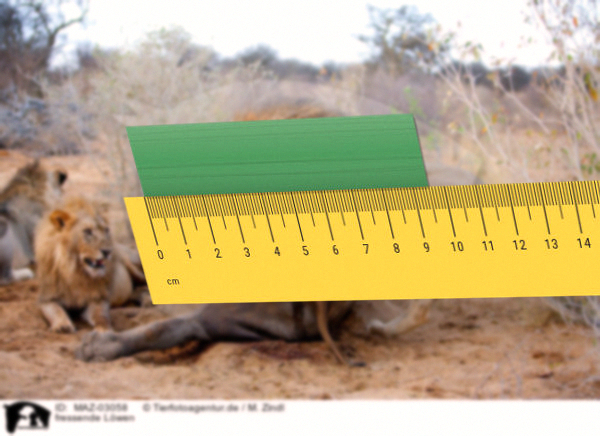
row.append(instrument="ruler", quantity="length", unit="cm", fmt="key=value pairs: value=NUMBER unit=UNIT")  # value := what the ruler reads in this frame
value=9.5 unit=cm
